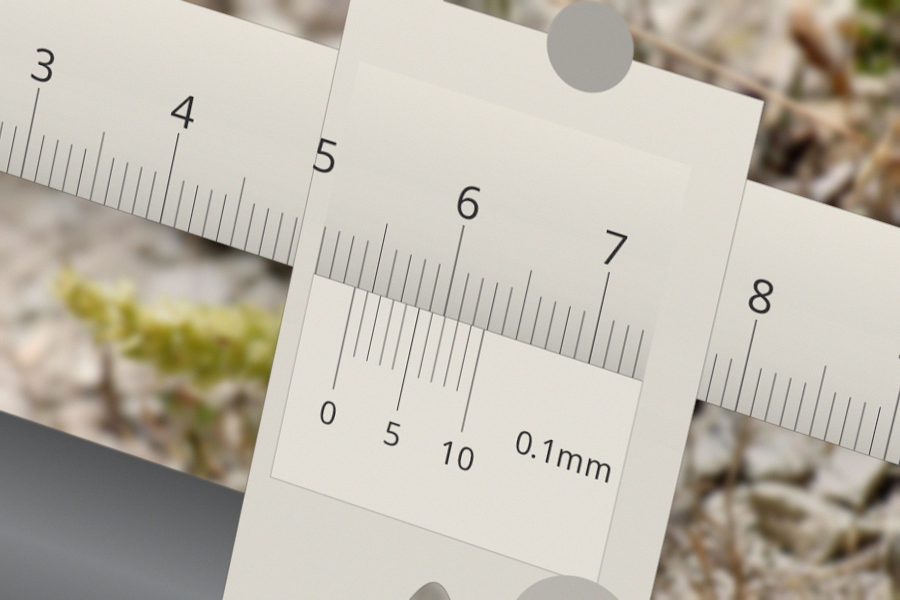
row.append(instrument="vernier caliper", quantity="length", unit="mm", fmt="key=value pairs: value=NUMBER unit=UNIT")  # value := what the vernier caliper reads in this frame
value=53.8 unit=mm
